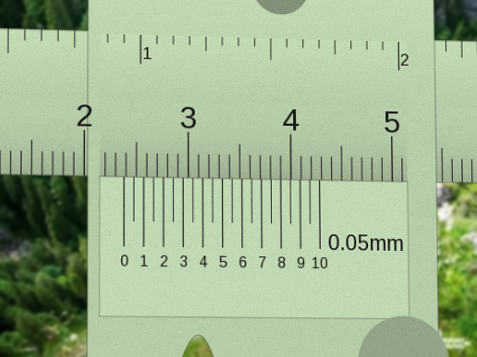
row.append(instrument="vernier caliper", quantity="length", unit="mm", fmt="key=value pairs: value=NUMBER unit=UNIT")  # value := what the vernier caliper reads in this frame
value=23.8 unit=mm
